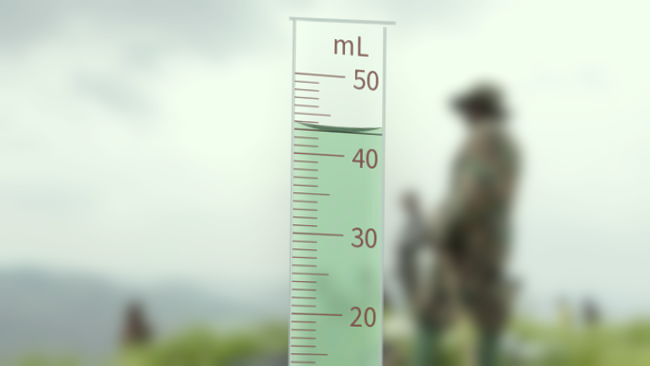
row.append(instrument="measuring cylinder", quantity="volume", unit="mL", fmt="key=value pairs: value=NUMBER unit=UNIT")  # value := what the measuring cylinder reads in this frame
value=43 unit=mL
